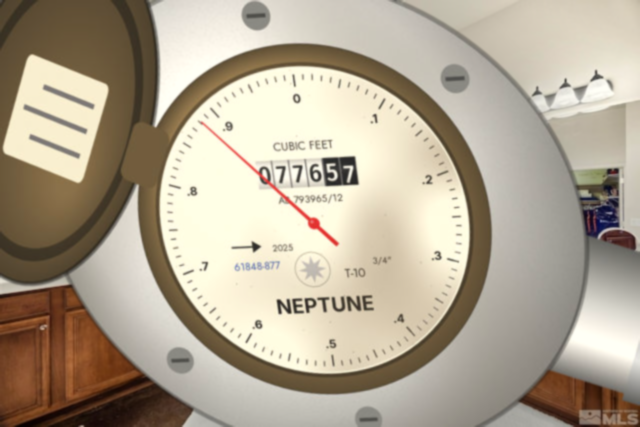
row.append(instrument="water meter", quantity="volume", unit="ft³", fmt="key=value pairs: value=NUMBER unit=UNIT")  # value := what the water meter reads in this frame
value=77656.88 unit=ft³
